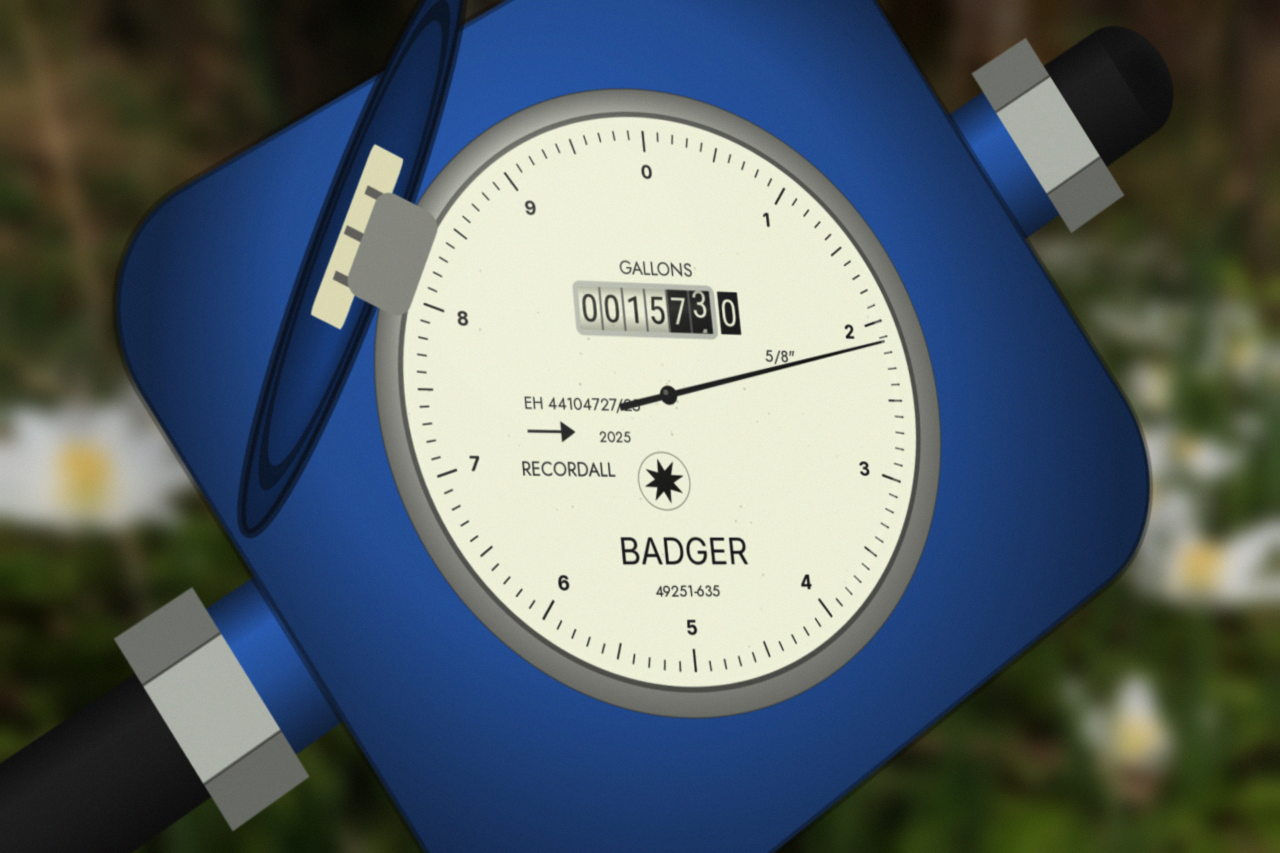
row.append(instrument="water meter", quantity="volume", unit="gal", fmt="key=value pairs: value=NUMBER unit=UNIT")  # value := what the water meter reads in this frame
value=15732.1 unit=gal
